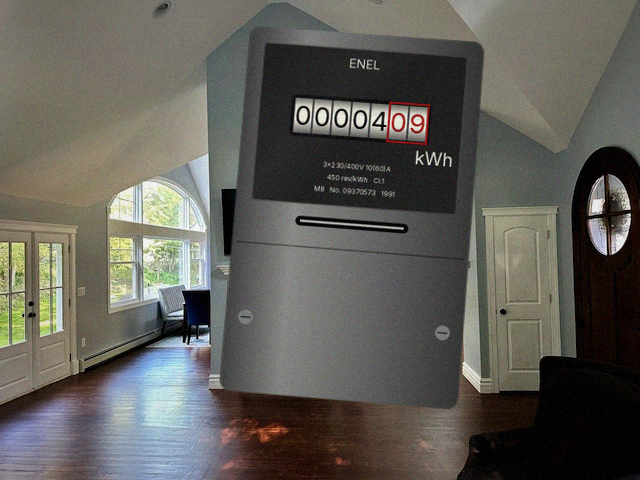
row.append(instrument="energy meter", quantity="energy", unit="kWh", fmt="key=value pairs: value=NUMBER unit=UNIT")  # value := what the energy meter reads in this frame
value=4.09 unit=kWh
